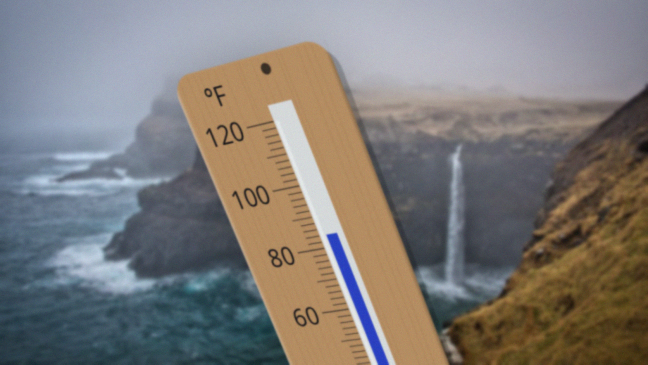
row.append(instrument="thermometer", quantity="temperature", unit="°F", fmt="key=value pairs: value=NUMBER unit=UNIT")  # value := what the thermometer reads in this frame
value=84 unit=°F
